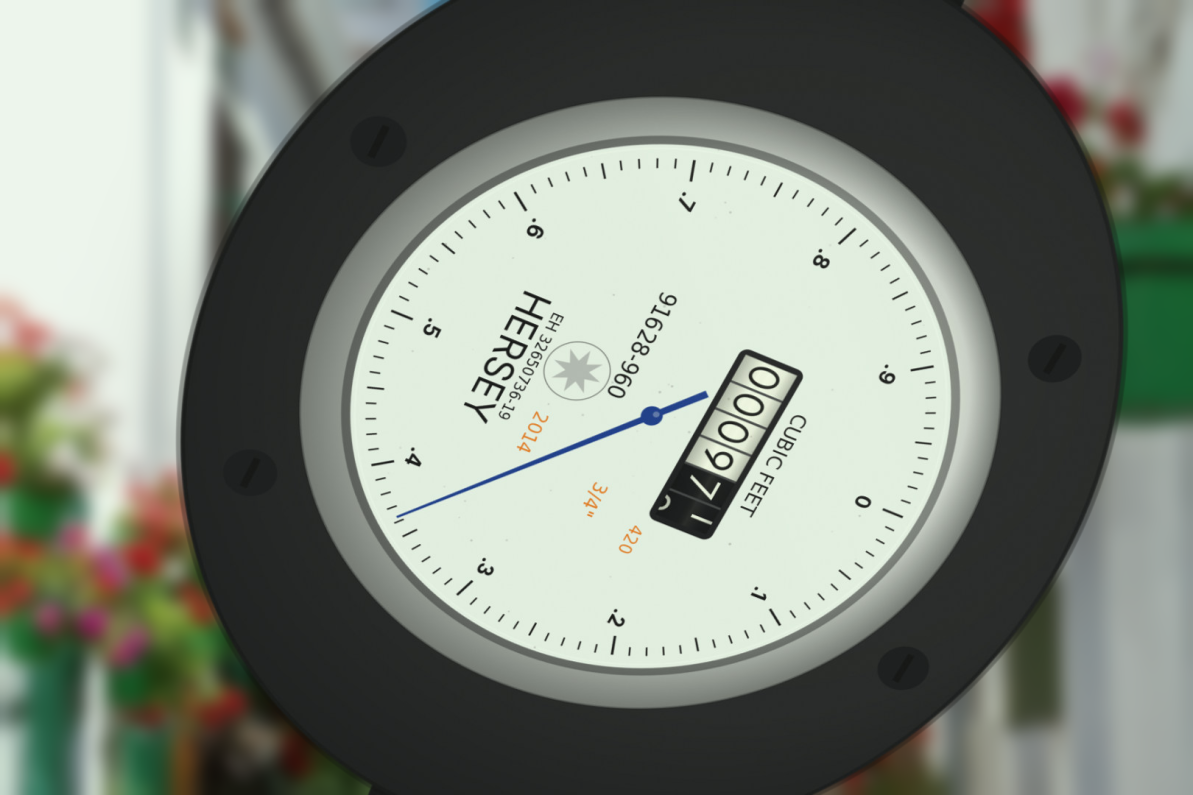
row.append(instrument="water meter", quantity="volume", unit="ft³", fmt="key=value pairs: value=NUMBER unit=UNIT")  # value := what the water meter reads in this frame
value=971.36 unit=ft³
